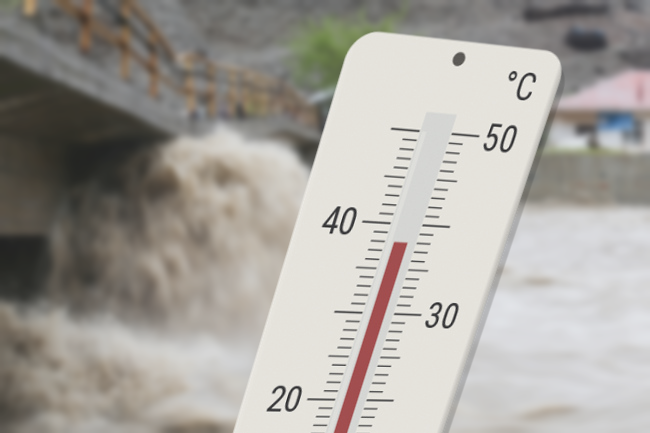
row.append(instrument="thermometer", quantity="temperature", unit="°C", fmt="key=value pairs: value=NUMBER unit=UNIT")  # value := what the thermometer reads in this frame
value=38 unit=°C
